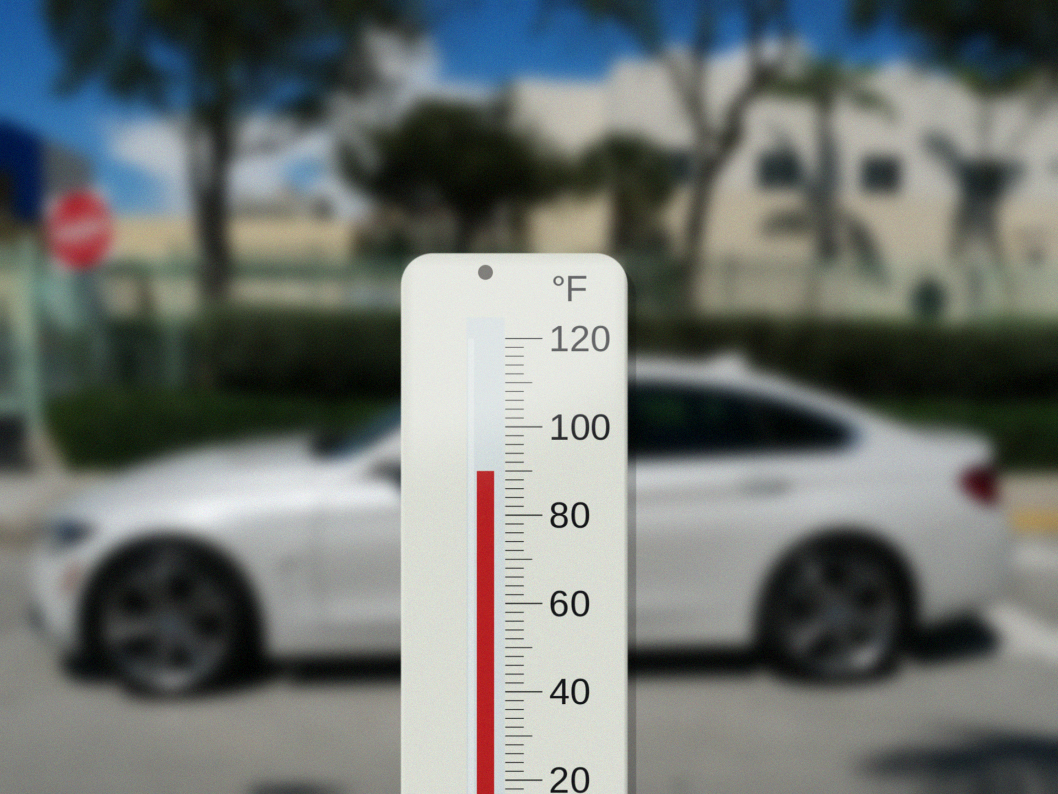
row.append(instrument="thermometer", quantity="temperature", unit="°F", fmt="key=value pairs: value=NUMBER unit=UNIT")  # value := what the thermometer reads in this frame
value=90 unit=°F
